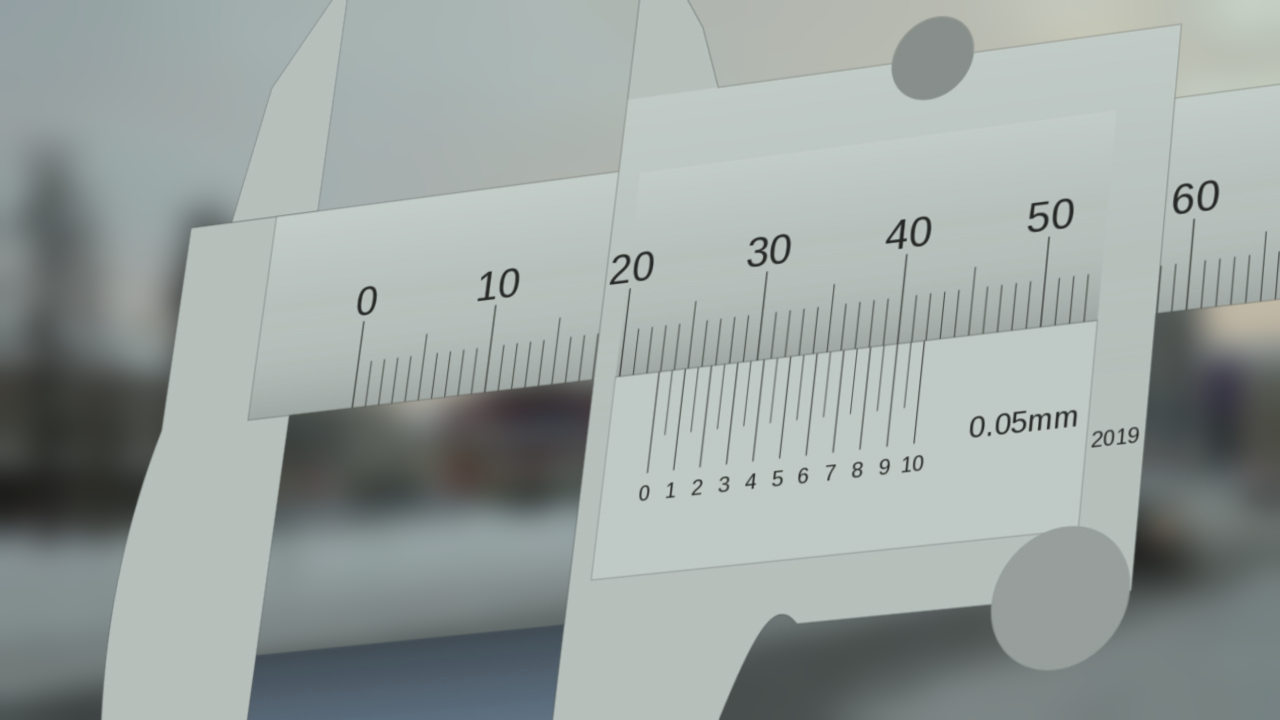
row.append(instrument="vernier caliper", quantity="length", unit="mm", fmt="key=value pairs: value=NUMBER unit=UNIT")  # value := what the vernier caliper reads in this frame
value=22.9 unit=mm
